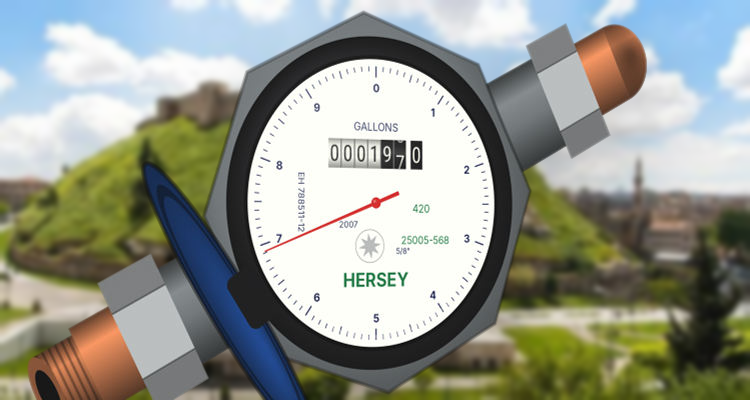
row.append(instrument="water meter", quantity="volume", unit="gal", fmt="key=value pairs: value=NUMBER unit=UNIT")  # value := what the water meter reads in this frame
value=1966.9 unit=gal
